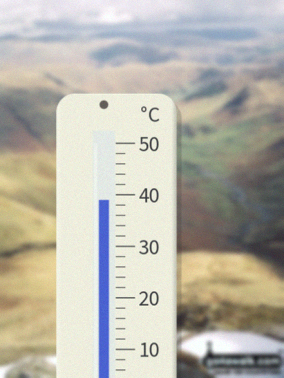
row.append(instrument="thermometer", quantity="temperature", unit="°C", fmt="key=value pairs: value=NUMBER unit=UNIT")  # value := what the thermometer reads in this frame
value=39 unit=°C
